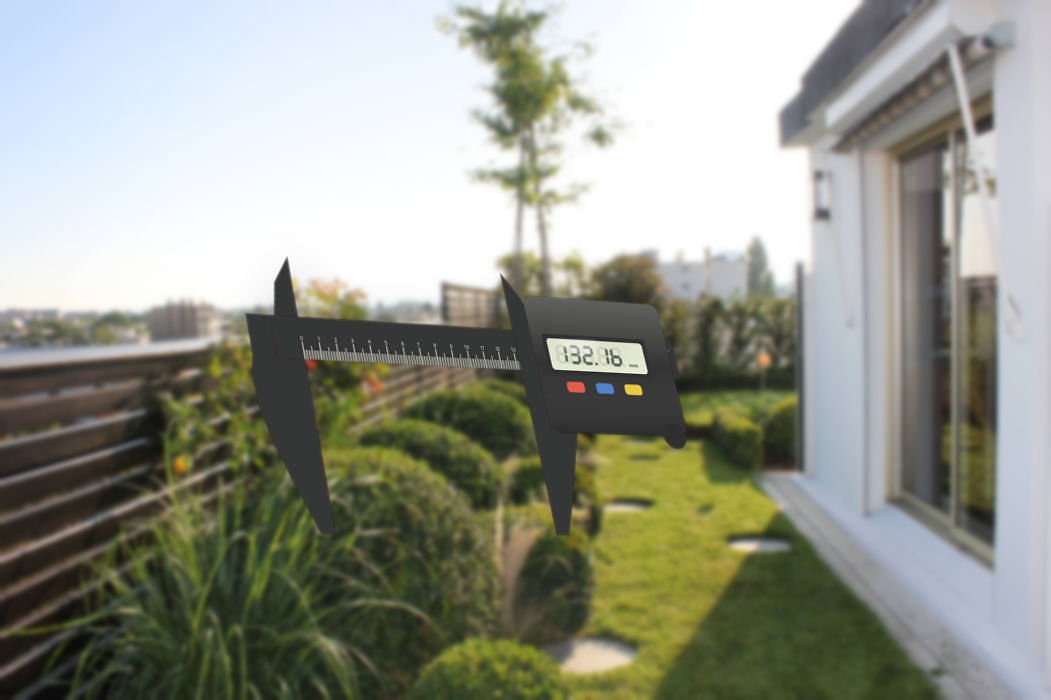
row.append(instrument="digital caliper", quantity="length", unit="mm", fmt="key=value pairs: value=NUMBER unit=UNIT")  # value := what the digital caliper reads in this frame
value=132.16 unit=mm
